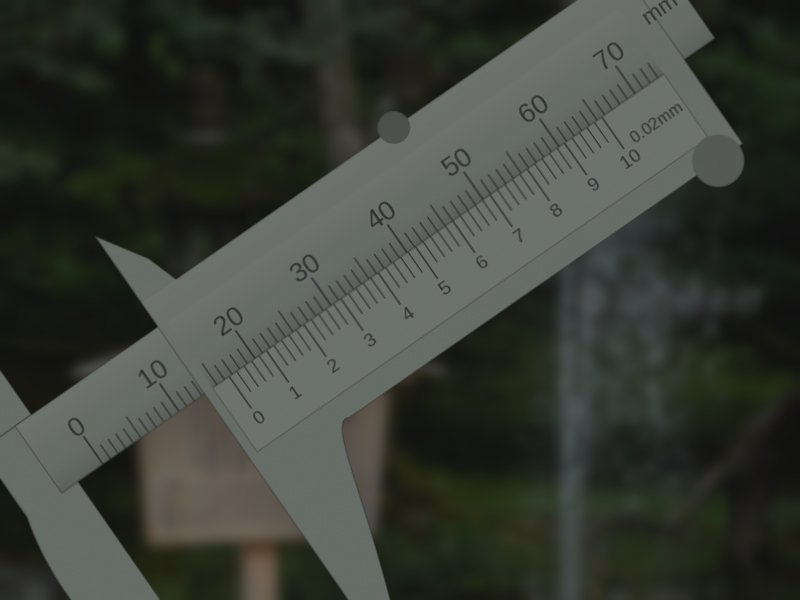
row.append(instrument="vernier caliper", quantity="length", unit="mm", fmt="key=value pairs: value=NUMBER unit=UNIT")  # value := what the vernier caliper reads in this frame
value=16.6 unit=mm
